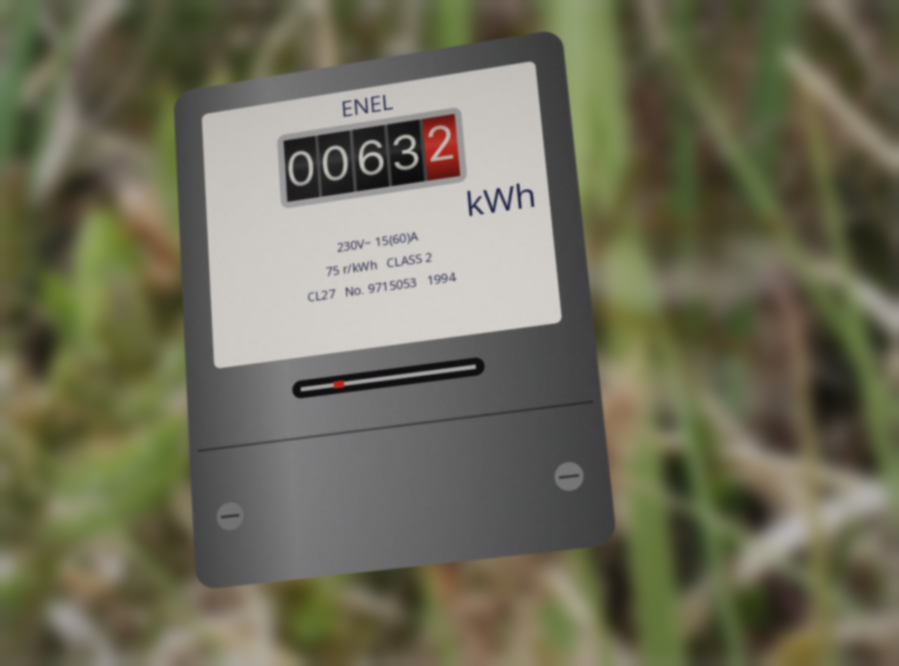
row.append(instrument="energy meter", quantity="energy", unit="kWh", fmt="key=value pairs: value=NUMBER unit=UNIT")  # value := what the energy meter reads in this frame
value=63.2 unit=kWh
